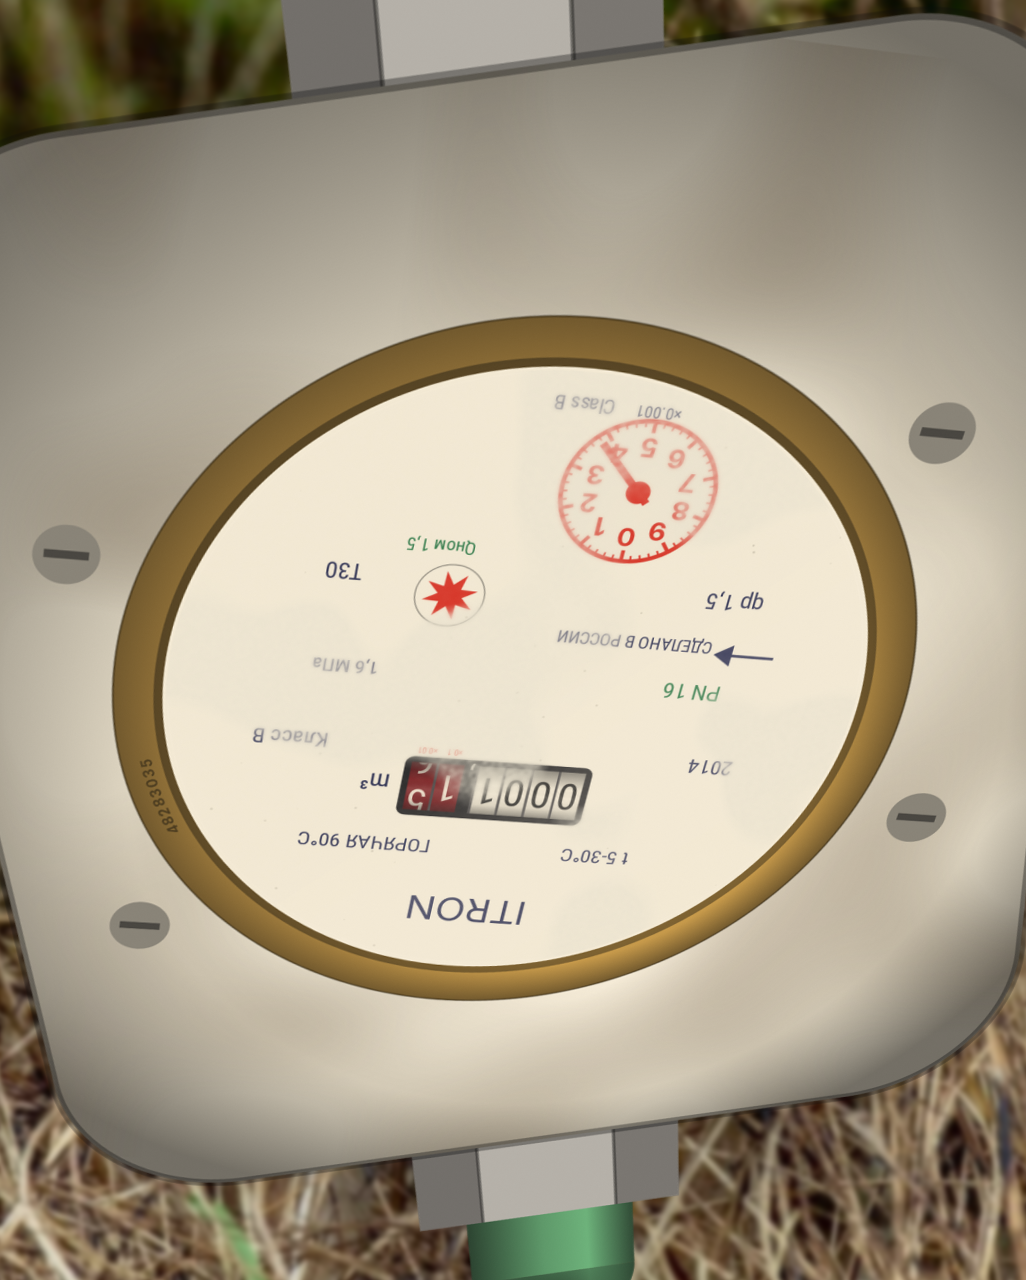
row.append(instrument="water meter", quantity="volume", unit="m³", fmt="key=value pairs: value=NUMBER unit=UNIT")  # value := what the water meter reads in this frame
value=1.153 unit=m³
